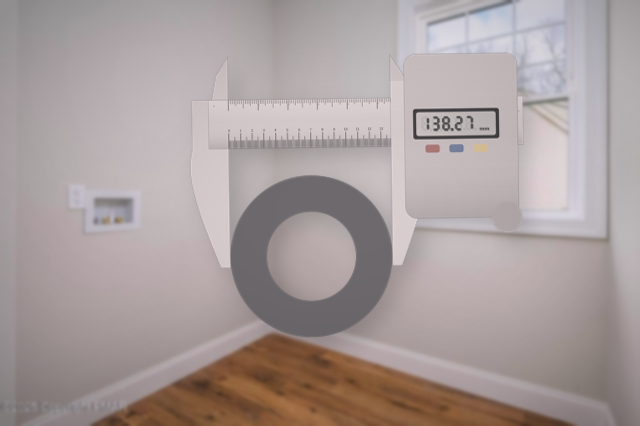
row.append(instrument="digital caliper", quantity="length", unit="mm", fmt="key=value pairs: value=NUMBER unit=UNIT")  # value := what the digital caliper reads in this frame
value=138.27 unit=mm
